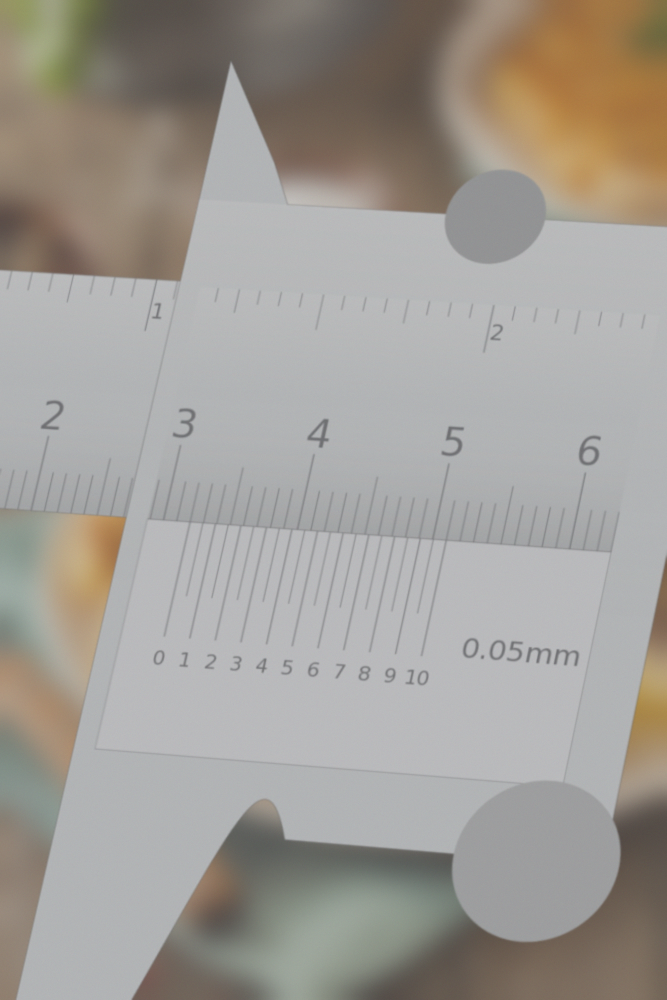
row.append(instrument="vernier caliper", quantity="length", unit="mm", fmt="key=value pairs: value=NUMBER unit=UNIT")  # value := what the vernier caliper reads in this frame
value=32.0 unit=mm
